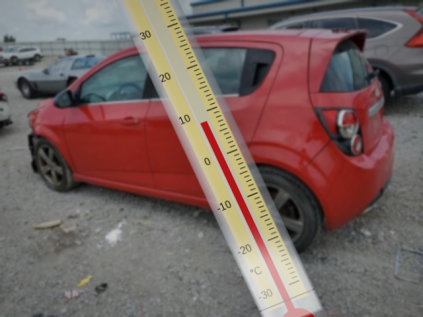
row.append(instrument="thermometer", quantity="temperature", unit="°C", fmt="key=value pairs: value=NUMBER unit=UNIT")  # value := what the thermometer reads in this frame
value=8 unit=°C
